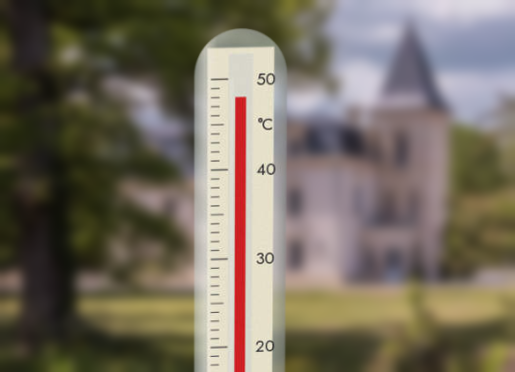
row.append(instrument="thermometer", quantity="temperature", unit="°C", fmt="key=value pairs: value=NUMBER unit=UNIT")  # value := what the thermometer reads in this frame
value=48 unit=°C
